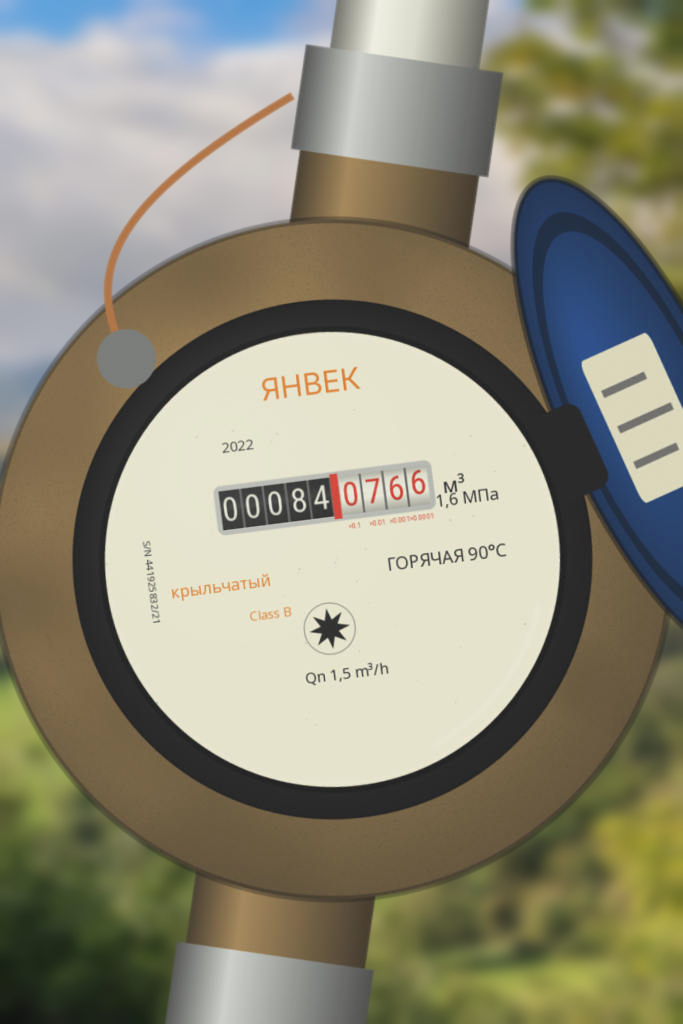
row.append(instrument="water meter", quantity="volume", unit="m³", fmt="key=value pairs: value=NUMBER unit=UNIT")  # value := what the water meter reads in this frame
value=84.0766 unit=m³
